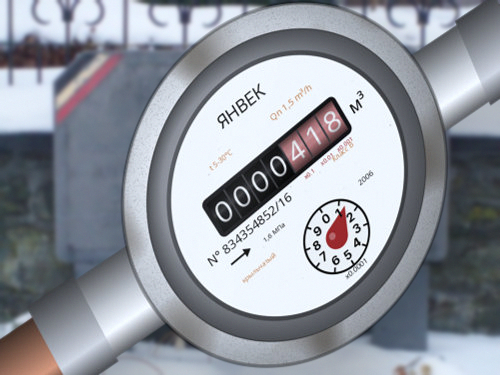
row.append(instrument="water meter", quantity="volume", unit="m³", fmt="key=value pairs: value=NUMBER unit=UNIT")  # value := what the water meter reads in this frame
value=0.4181 unit=m³
